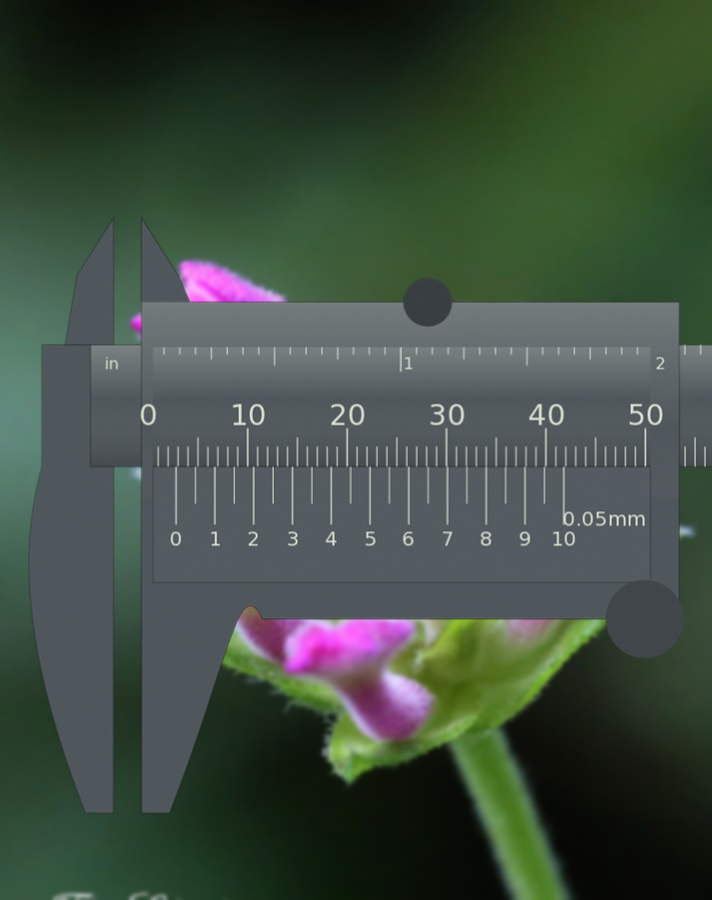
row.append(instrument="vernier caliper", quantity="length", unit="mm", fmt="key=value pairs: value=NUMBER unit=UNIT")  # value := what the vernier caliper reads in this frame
value=2.8 unit=mm
